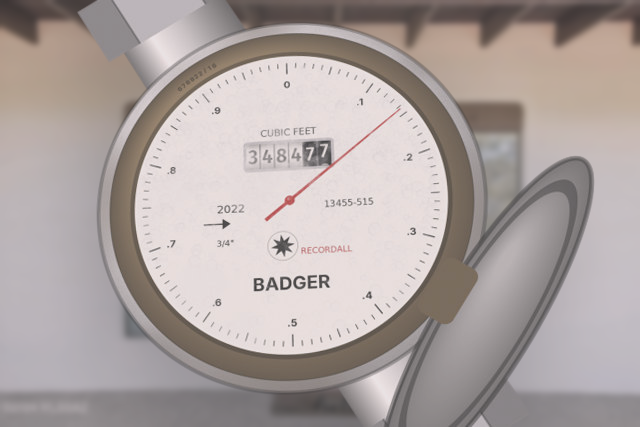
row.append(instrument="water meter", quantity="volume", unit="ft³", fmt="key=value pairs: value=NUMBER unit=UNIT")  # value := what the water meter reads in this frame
value=348477.14 unit=ft³
